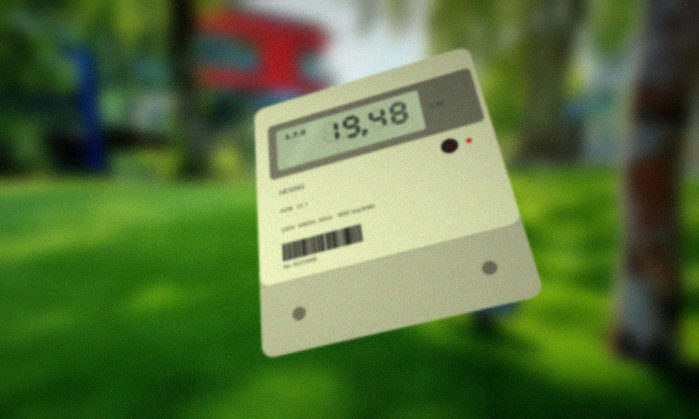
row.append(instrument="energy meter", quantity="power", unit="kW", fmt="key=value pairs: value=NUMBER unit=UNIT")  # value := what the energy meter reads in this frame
value=19.48 unit=kW
